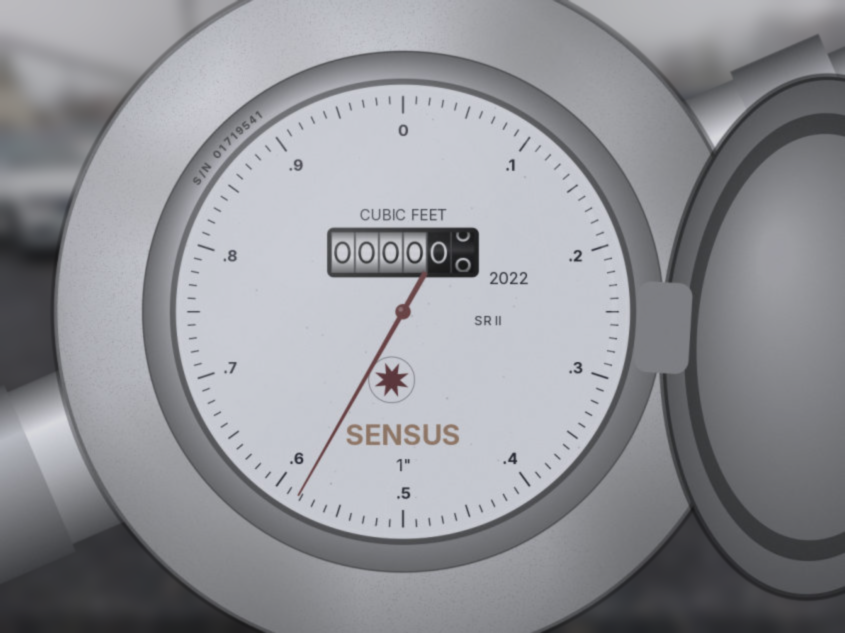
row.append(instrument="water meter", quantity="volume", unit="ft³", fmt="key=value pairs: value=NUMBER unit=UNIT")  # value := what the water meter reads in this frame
value=8.58 unit=ft³
